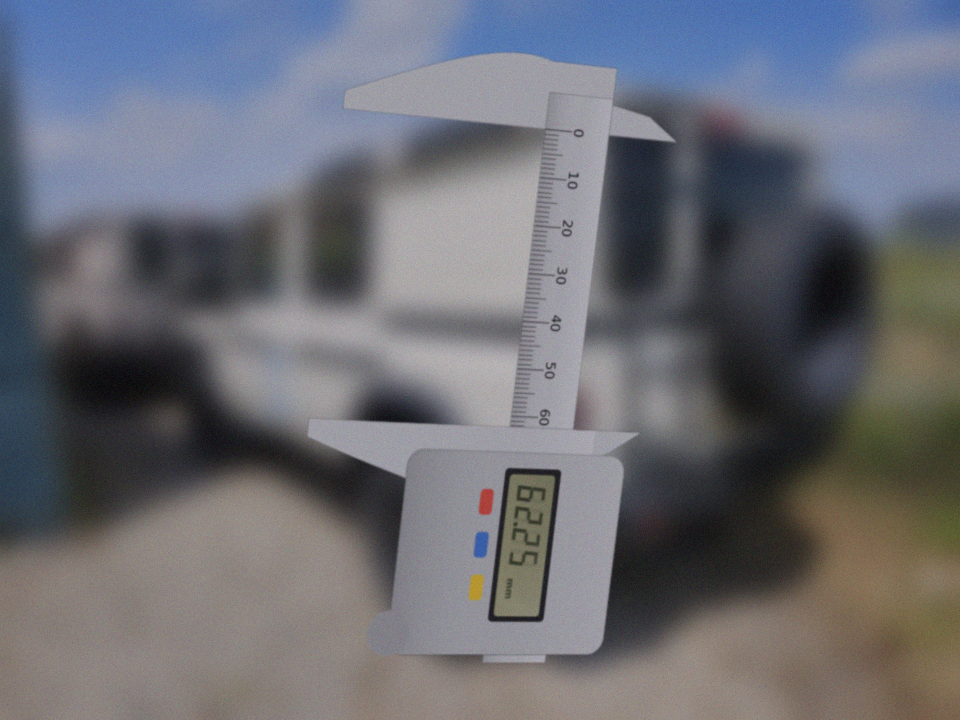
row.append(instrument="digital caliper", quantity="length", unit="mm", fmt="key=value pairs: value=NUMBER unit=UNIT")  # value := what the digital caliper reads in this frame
value=62.25 unit=mm
